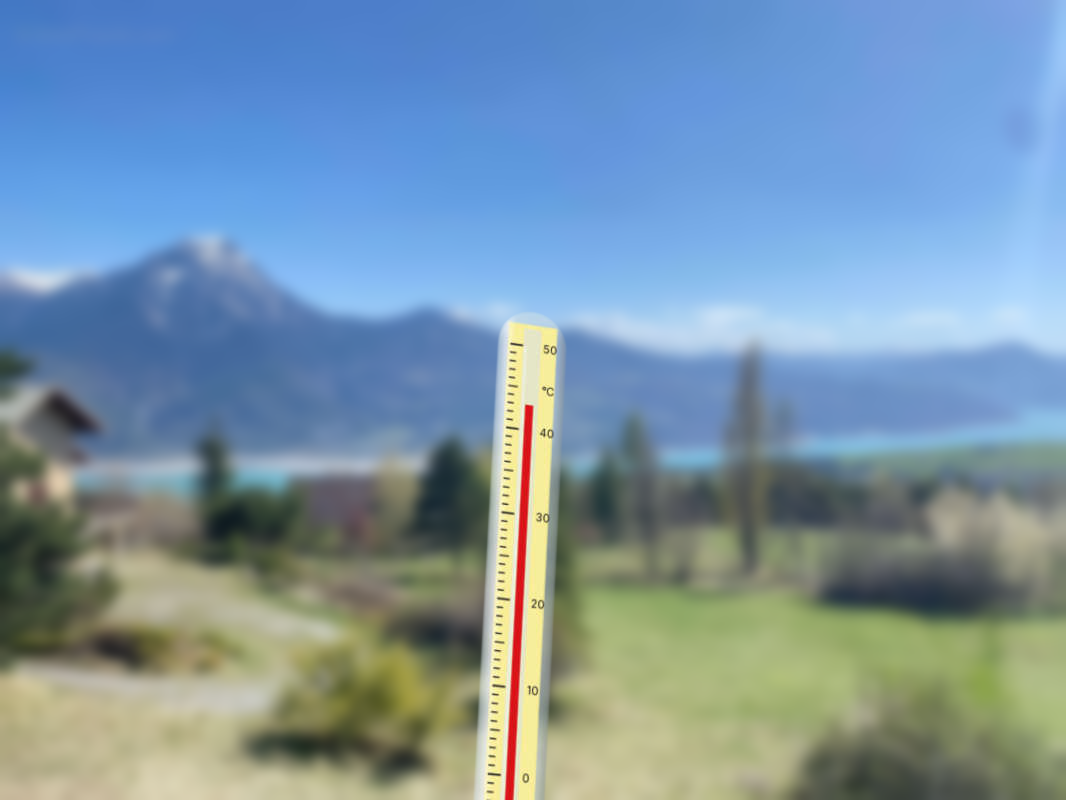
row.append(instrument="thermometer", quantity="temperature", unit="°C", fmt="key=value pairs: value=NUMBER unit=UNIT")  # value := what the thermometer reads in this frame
value=43 unit=°C
